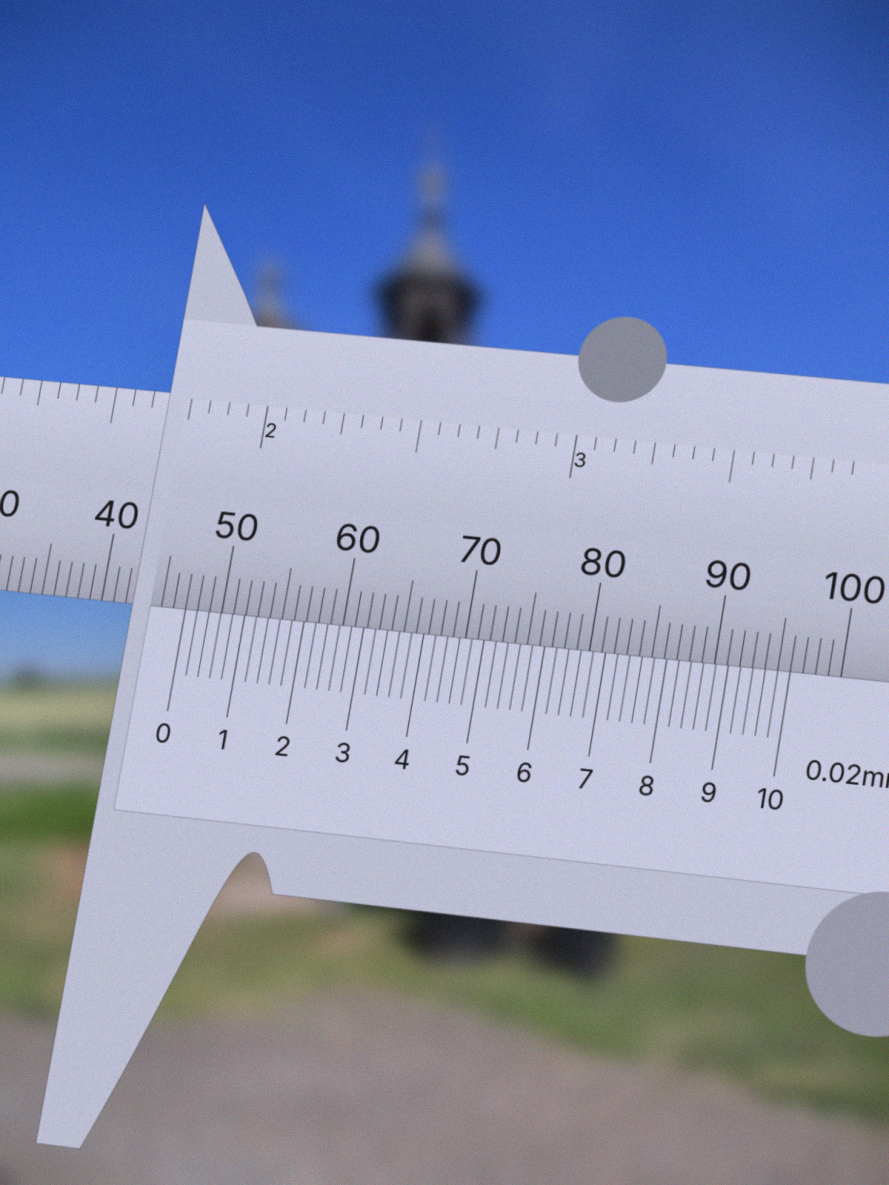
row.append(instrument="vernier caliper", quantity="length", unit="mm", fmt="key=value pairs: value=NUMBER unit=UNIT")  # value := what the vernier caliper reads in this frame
value=47.0 unit=mm
